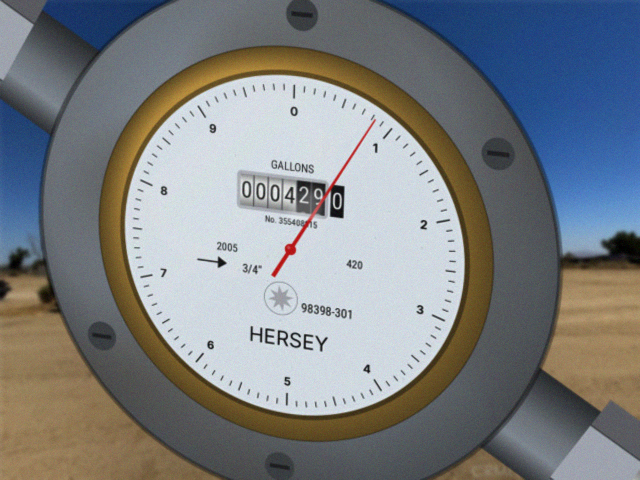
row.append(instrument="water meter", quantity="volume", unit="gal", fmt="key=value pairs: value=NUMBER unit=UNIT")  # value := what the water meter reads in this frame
value=4290.8 unit=gal
